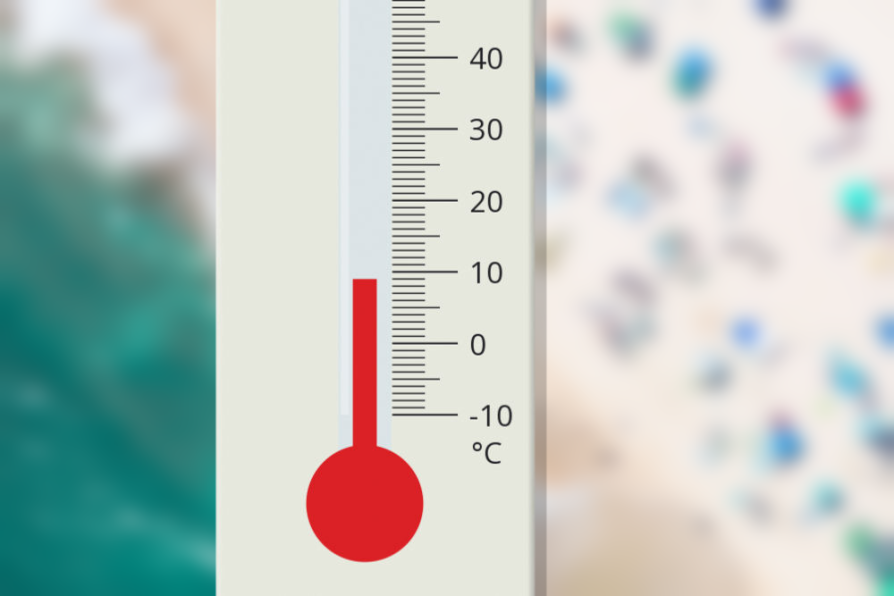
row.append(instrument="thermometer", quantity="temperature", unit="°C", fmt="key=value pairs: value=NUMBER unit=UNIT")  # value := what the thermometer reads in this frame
value=9 unit=°C
